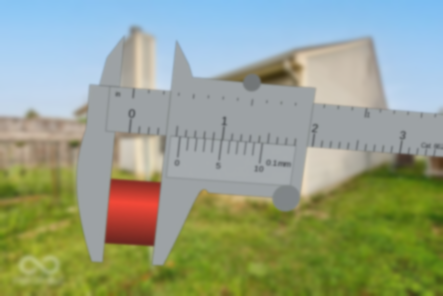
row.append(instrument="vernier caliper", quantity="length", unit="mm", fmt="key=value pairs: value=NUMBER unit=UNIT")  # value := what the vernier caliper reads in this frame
value=5.4 unit=mm
